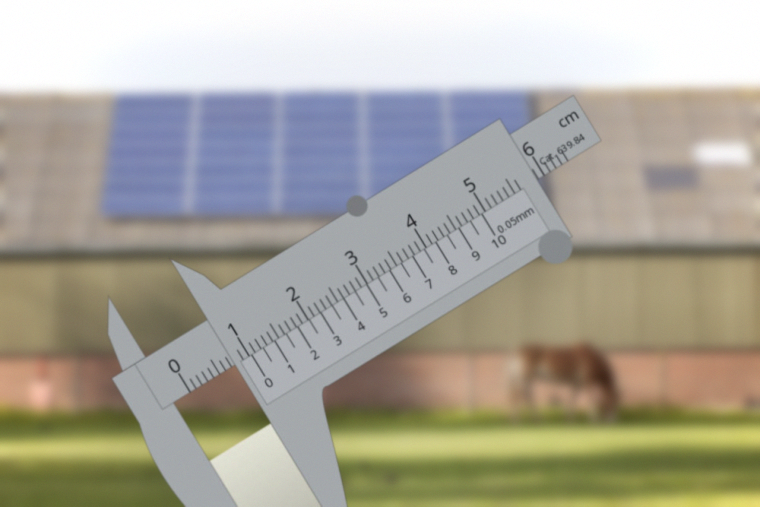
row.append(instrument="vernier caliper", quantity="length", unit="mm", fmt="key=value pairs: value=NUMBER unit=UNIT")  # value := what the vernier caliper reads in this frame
value=10.4 unit=mm
